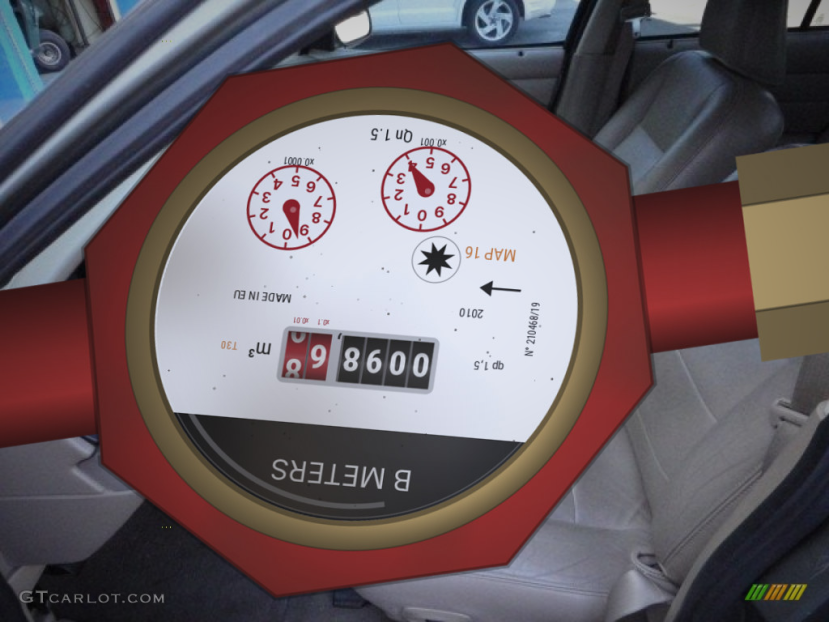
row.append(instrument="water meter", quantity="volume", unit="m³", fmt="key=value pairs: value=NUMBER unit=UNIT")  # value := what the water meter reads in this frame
value=98.6839 unit=m³
